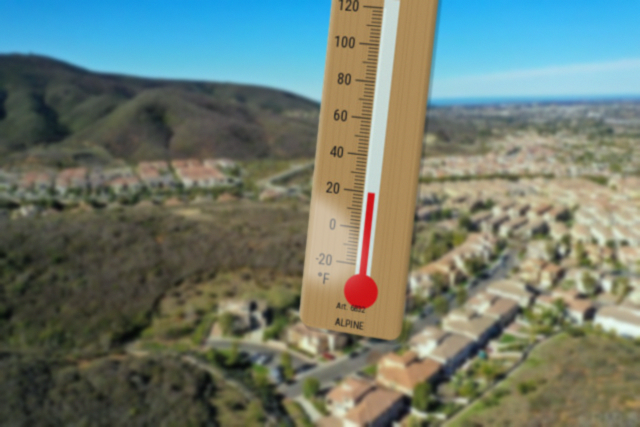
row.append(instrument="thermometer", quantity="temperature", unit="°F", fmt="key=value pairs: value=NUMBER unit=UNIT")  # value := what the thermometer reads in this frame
value=20 unit=°F
